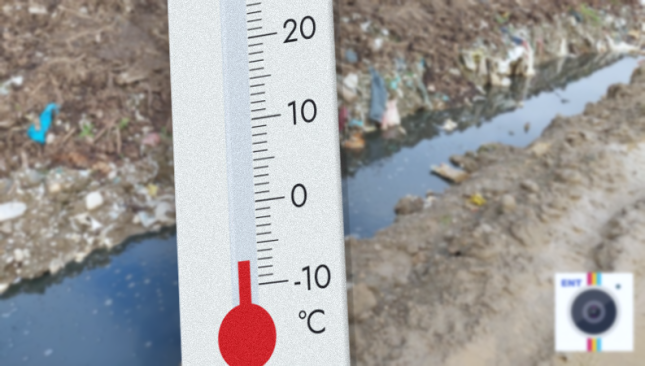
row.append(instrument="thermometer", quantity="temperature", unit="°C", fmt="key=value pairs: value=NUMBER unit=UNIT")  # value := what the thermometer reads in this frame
value=-7 unit=°C
